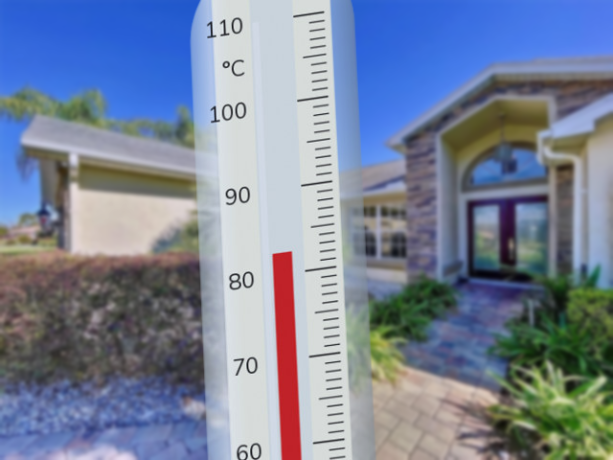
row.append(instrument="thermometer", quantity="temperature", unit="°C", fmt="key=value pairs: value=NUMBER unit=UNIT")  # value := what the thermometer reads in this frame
value=82.5 unit=°C
